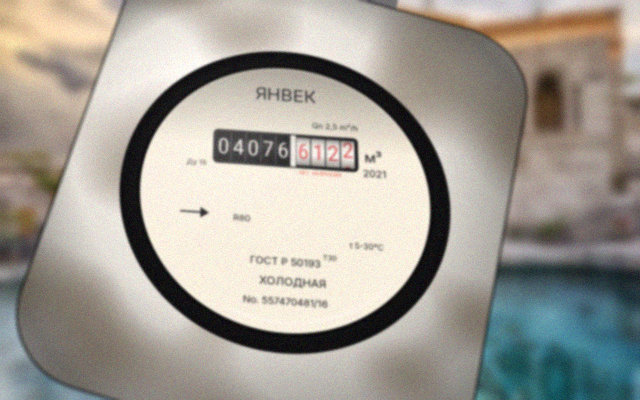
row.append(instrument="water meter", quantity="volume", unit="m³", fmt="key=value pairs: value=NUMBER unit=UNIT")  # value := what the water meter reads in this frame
value=4076.6122 unit=m³
